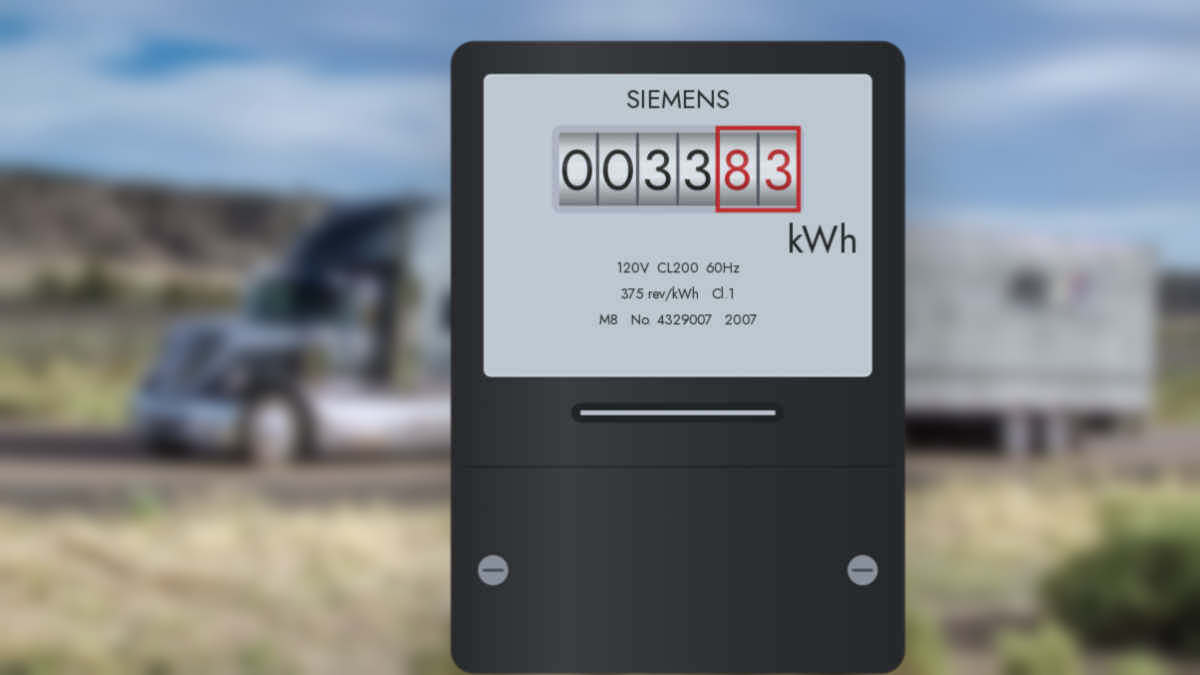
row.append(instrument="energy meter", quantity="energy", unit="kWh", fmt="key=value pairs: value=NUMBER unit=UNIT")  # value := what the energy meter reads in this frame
value=33.83 unit=kWh
